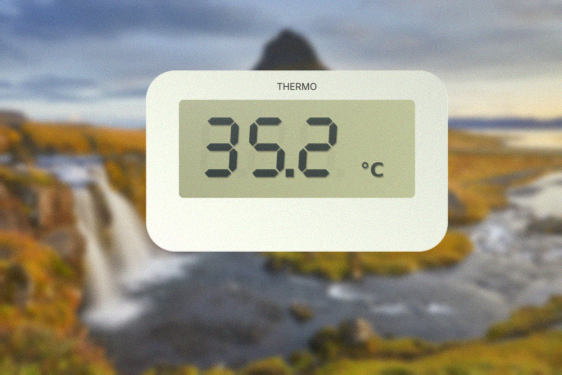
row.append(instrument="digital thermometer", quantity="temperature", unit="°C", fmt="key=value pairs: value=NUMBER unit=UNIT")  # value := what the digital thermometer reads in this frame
value=35.2 unit=°C
